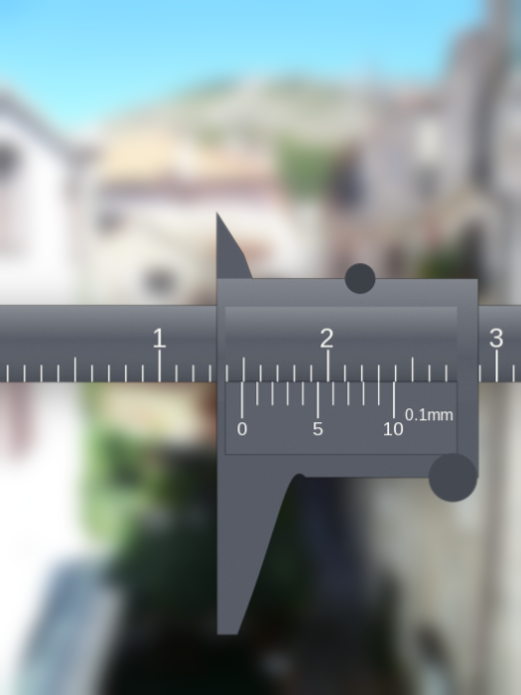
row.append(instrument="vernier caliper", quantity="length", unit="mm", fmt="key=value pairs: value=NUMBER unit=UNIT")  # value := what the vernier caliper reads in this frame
value=14.9 unit=mm
